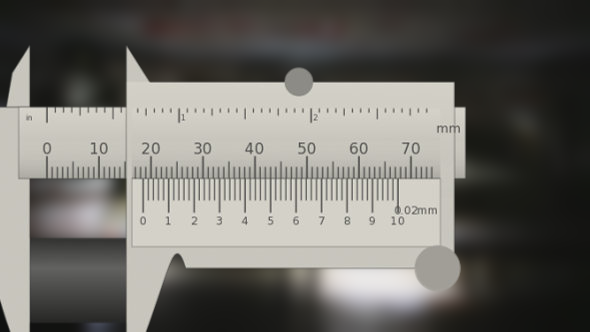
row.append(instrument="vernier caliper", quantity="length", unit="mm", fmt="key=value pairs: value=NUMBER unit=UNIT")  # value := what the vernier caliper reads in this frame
value=18.5 unit=mm
